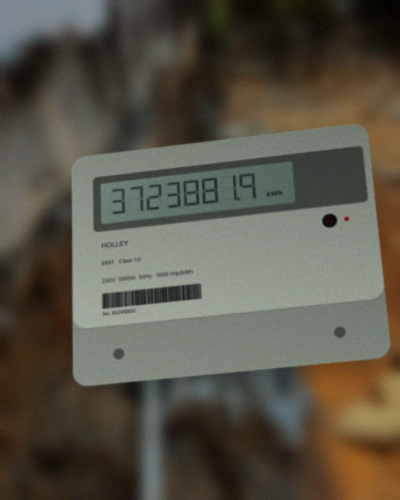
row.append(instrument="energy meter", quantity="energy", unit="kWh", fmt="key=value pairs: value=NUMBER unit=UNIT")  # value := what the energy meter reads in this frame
value=3723881.9 unit=kWh
